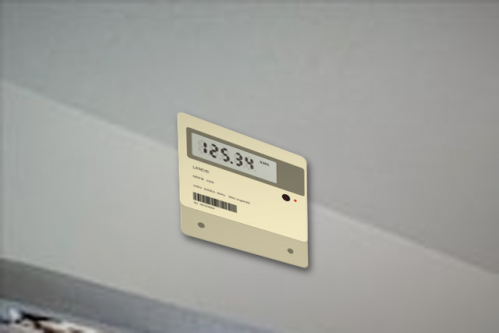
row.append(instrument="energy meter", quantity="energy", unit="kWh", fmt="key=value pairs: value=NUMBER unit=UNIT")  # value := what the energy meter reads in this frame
value=125.34 unit=kWh
